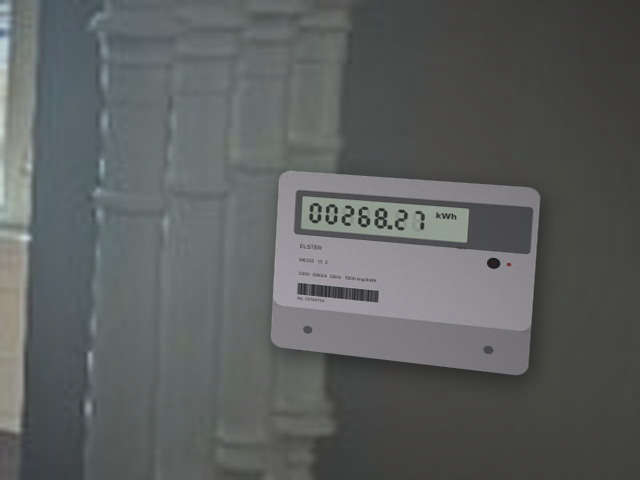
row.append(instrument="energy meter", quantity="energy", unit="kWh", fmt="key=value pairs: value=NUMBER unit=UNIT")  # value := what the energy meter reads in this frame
value=268.27 unit=kWh
